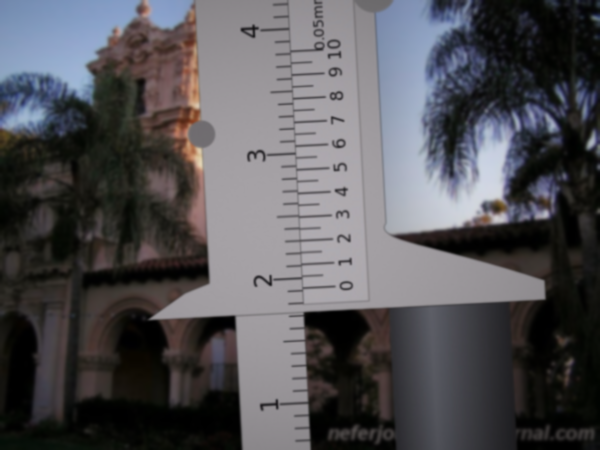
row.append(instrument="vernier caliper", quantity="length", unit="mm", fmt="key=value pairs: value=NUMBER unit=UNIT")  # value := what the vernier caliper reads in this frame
value=19.2 unit=mm
